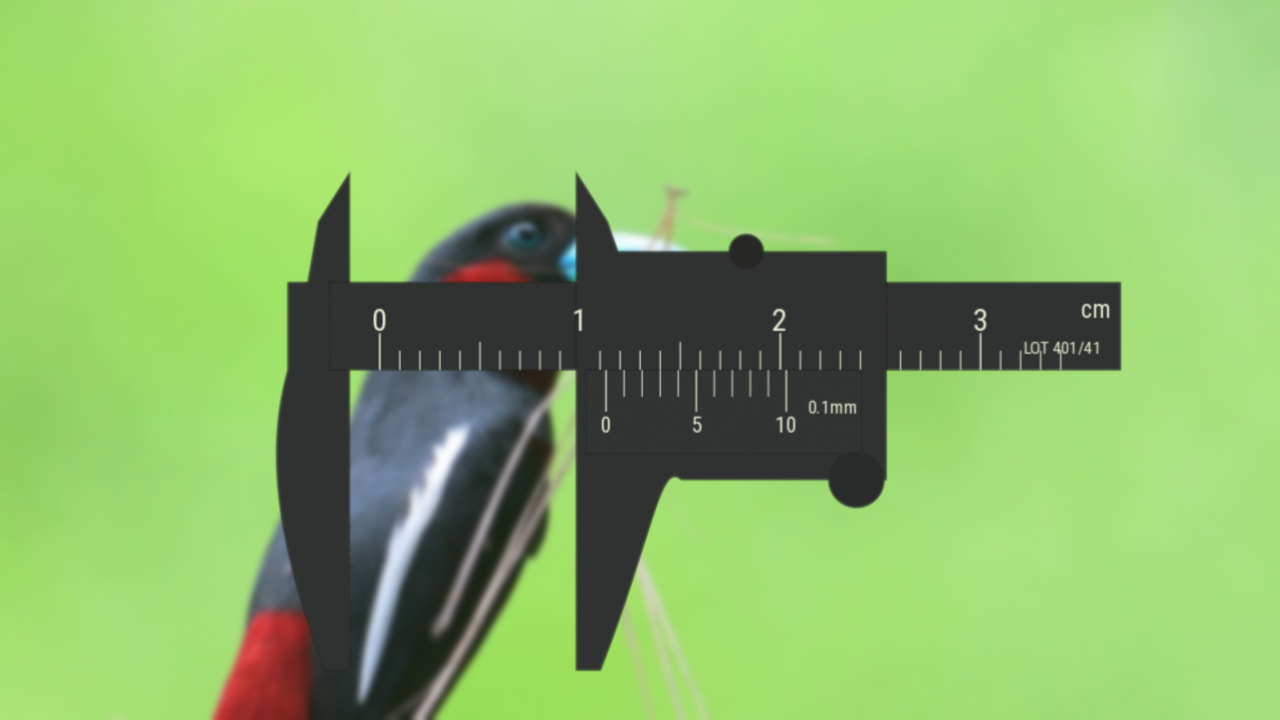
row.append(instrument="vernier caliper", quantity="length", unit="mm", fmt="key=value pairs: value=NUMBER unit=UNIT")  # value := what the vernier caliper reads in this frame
value=11.3 unit=mm
